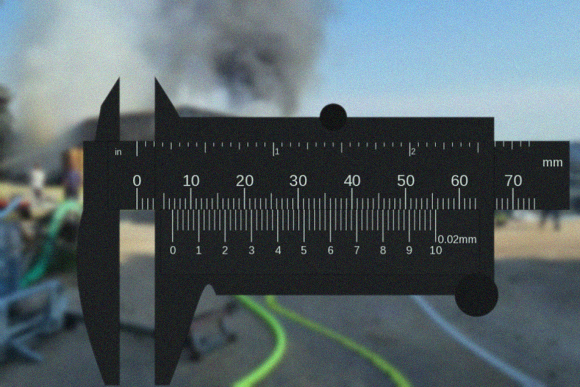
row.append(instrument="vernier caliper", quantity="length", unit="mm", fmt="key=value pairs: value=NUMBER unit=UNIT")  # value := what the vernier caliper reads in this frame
value=6.6 unit=mm
